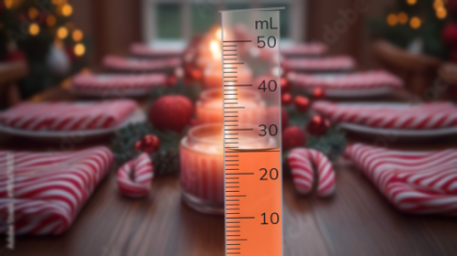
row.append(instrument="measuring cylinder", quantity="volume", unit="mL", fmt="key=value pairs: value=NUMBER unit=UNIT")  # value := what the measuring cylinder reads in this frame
value=25 unit=mL
